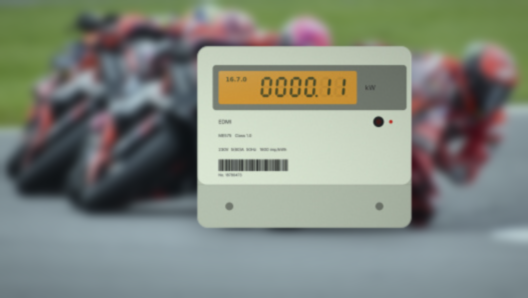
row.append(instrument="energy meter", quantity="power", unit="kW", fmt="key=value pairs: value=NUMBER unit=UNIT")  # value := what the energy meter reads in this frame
value=0.11 unit=kW
